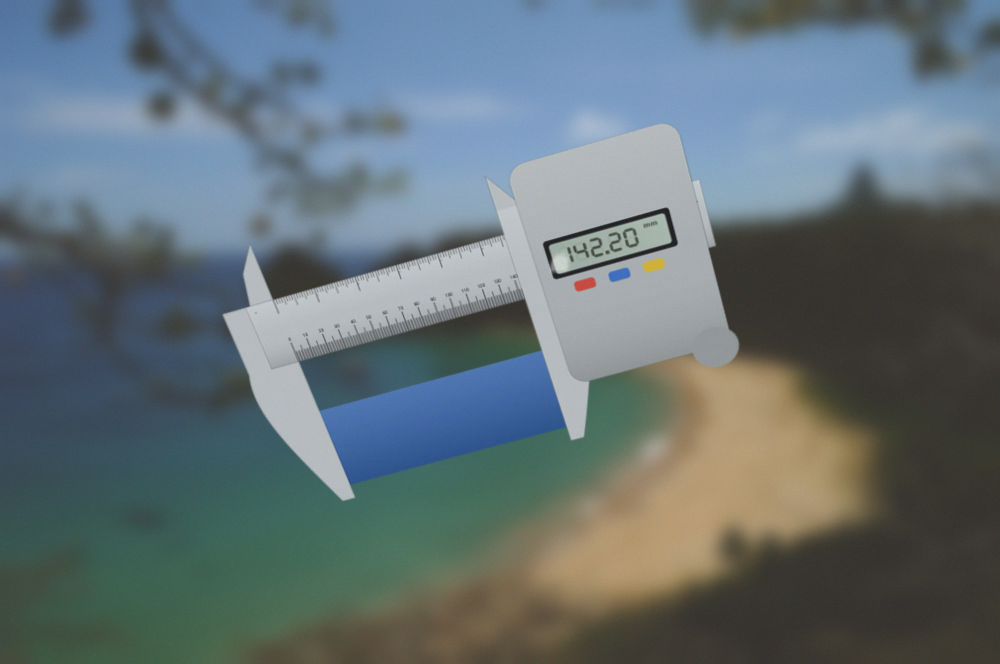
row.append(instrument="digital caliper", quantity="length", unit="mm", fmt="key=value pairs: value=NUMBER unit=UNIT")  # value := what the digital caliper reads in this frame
value=142.20 unit=mm
